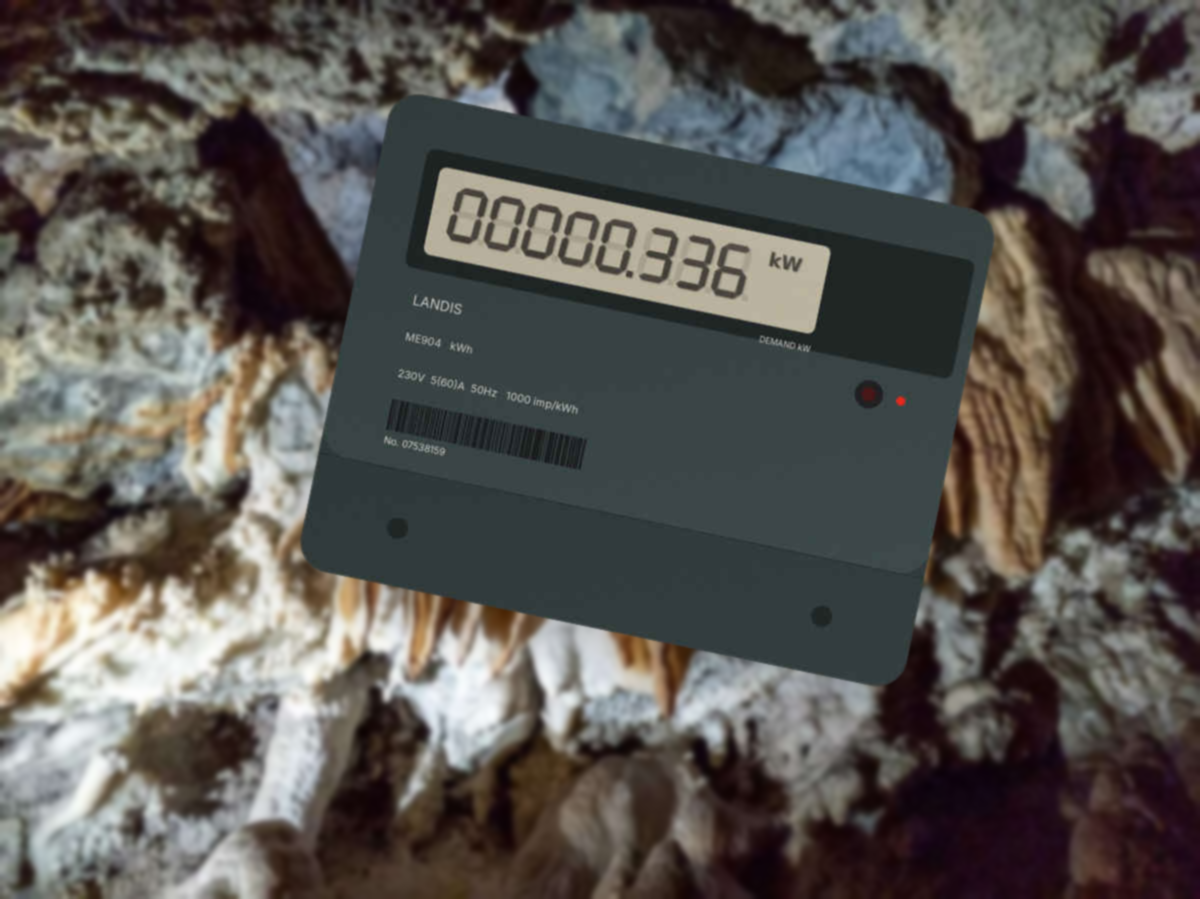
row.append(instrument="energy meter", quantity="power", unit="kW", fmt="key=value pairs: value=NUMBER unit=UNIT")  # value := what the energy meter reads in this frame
value=0.336 unit=kW
